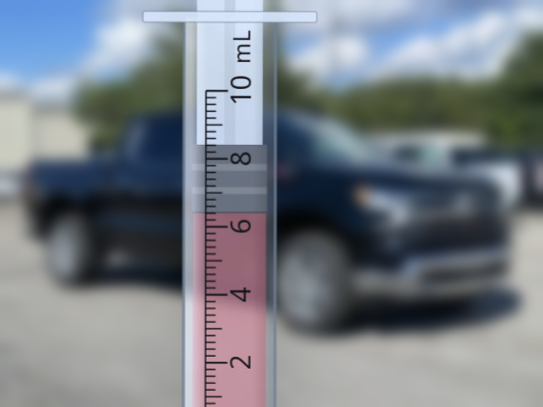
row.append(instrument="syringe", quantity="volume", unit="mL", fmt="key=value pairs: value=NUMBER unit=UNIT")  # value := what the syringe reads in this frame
value=6.4 unit=mL
